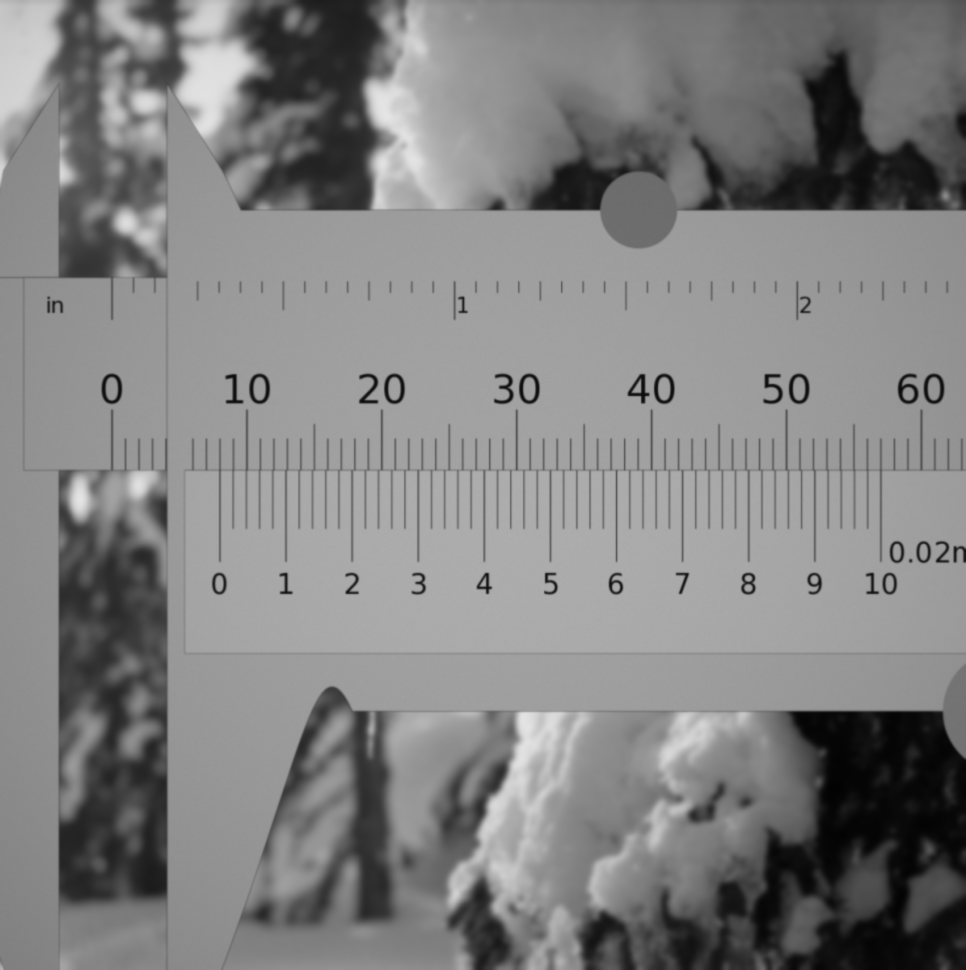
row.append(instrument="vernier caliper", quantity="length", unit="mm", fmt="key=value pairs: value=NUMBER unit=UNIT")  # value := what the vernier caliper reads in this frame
value=8.0 unit=mm
